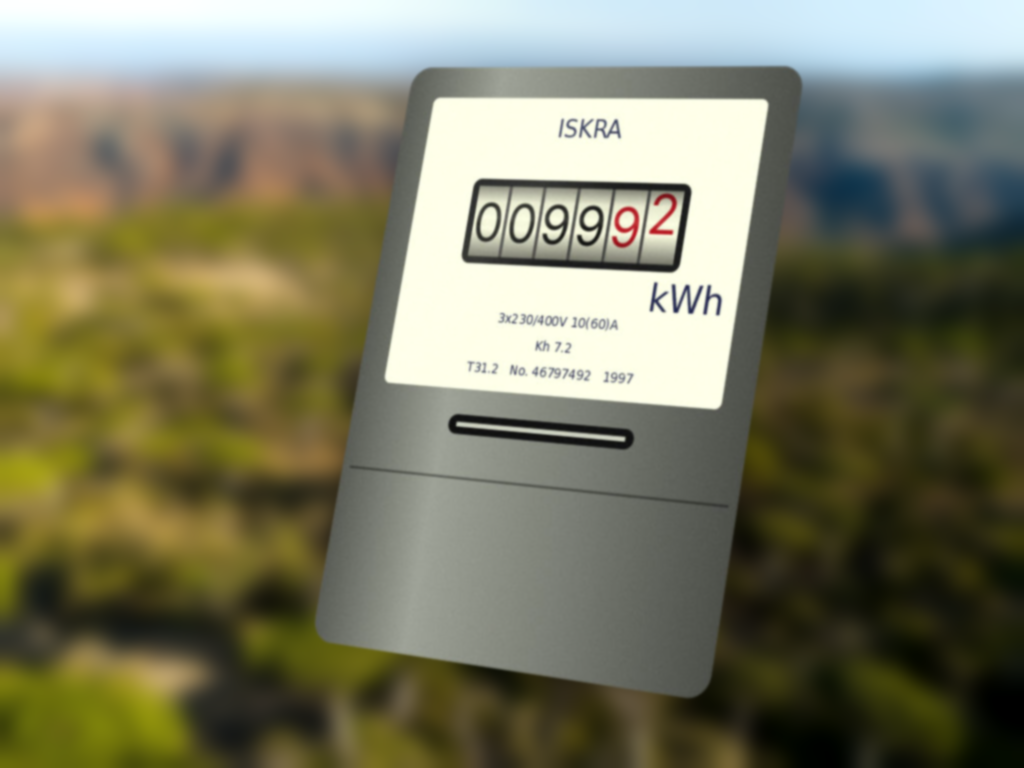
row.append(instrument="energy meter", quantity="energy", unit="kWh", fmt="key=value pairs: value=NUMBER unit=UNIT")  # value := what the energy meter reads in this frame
value=99.92 unit=kWh
